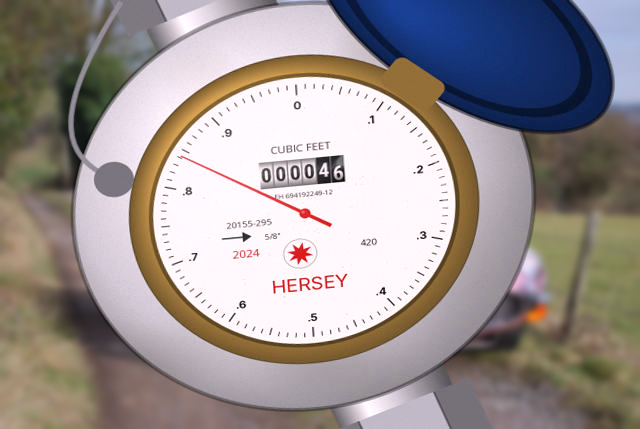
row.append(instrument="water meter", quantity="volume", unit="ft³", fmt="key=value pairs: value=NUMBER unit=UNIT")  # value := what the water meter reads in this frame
value=45.84 unit=ft³
